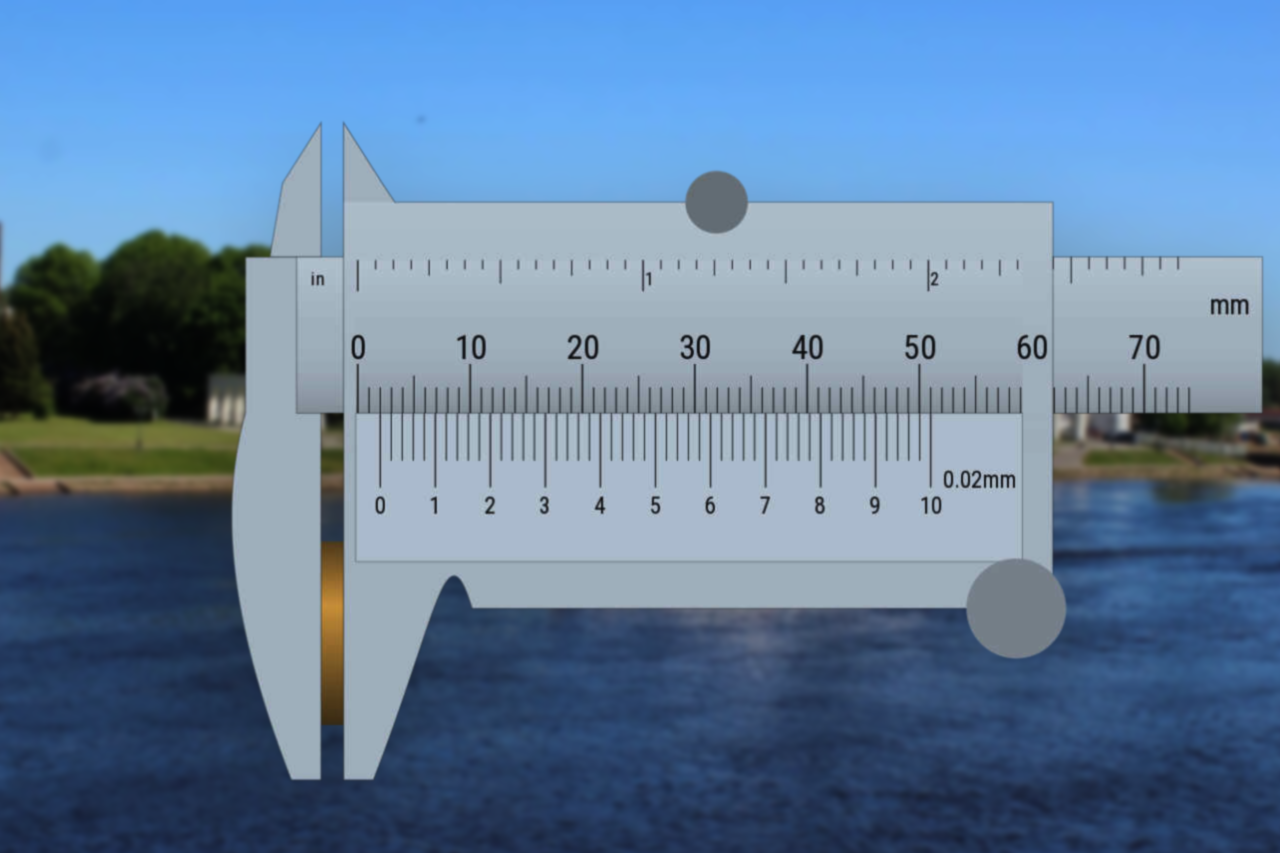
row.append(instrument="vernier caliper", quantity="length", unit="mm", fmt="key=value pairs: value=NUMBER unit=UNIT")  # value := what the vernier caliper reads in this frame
value=2.0 unit=mm
